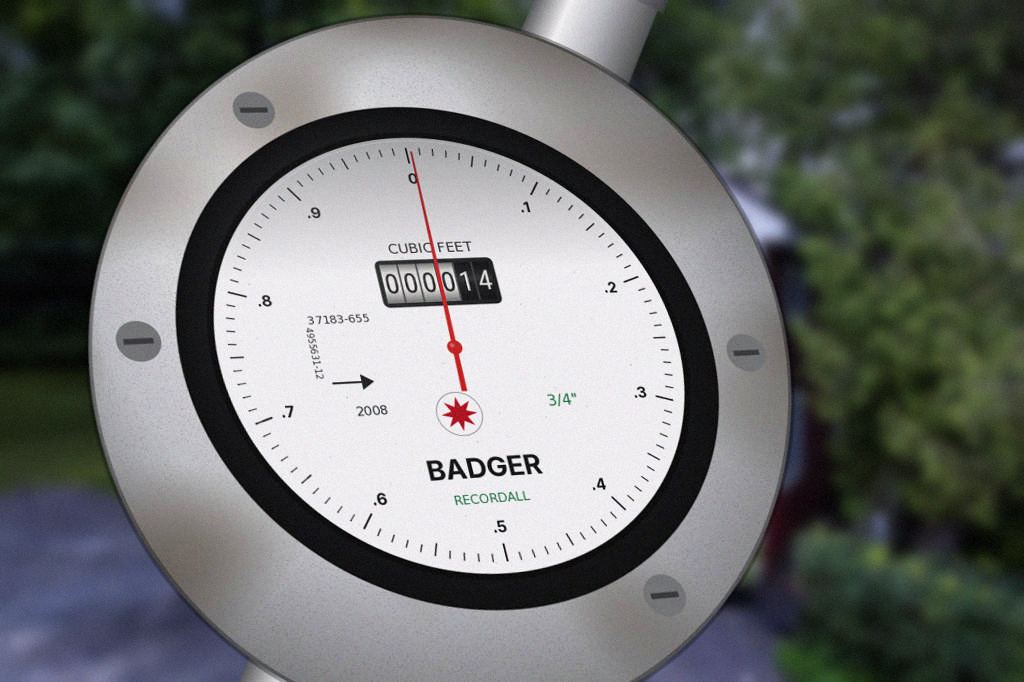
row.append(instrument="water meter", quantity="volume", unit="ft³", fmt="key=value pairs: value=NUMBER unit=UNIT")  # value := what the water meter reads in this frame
value=14.00 unit=ft³
